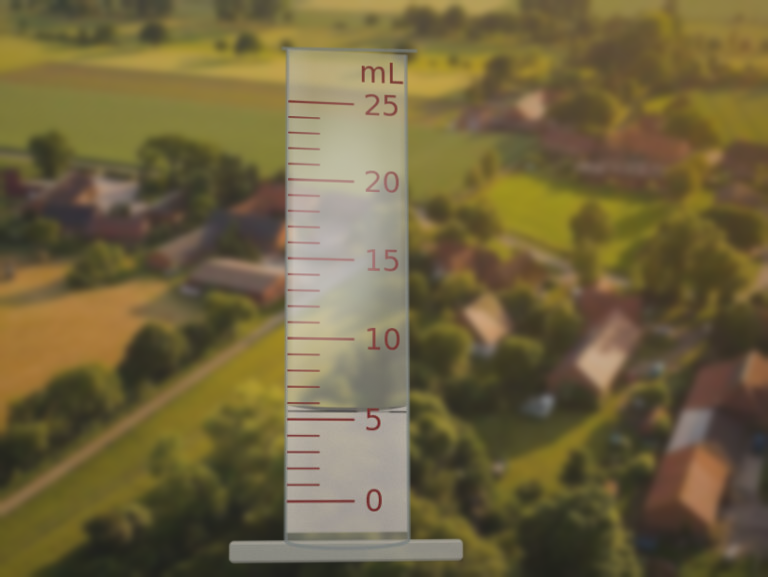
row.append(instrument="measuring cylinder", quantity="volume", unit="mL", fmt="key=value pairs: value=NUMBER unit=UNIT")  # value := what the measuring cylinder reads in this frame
value=5.5 unit=mL
